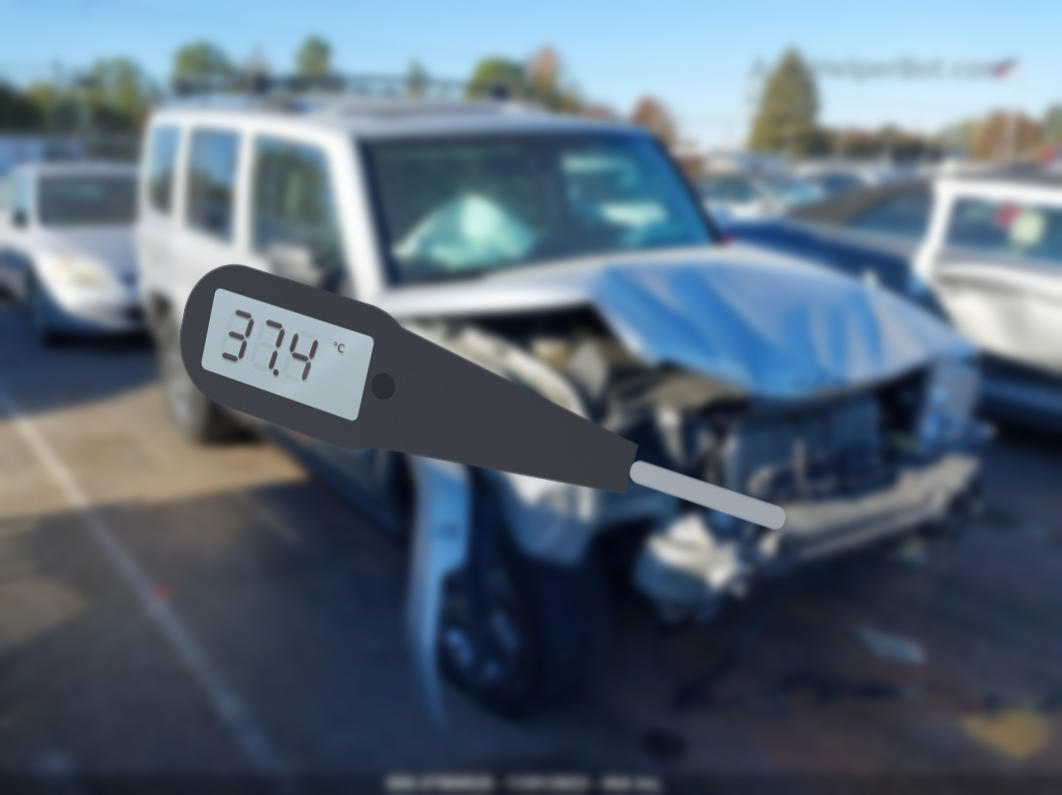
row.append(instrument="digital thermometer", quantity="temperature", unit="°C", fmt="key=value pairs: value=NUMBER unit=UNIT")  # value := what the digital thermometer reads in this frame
value=37.4 unit=°C
